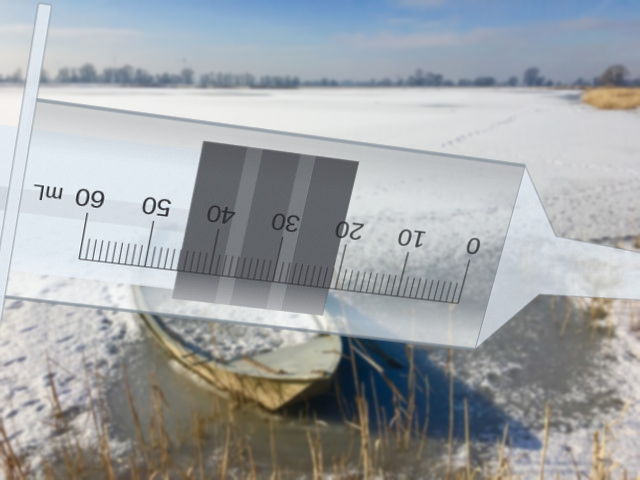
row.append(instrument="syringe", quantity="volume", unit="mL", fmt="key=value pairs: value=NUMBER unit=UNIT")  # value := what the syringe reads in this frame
value=21 unit=mL
